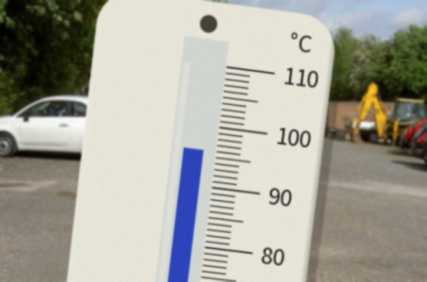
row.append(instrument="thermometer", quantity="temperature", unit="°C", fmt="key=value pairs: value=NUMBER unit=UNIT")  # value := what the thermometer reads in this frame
value=96 unit=°C
